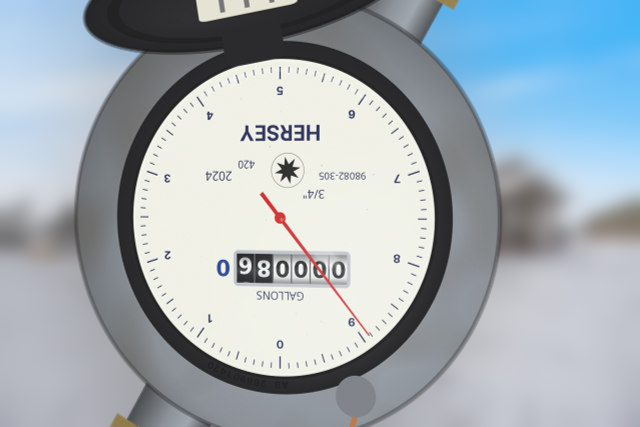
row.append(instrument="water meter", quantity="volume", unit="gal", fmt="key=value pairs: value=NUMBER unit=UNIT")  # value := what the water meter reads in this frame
value=858.9 unit=gal
